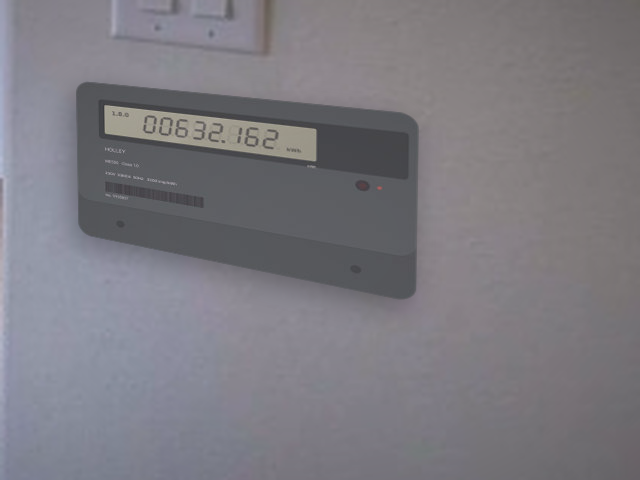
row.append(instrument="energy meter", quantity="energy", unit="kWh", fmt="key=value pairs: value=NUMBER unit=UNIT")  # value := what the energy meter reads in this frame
value=632.162 unit=kWh
